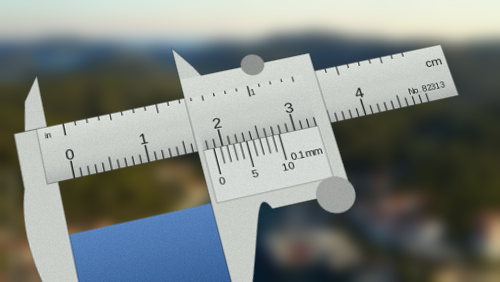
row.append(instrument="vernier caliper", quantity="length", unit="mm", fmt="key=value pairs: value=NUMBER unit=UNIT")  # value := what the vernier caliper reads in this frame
value=18.8 unit=mm
